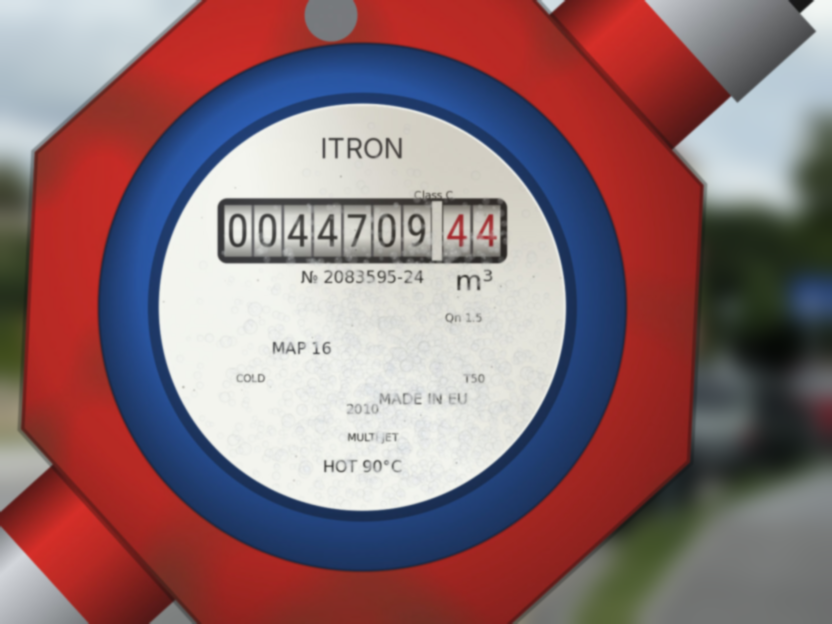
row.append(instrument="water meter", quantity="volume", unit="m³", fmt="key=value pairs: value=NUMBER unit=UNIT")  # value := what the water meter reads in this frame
value=44709.44 unit=m³
